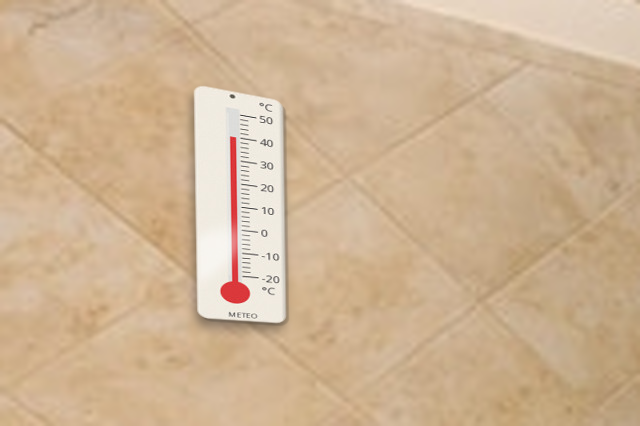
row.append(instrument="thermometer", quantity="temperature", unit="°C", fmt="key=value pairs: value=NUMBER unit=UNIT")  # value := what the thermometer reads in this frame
value=40 unit=°C
